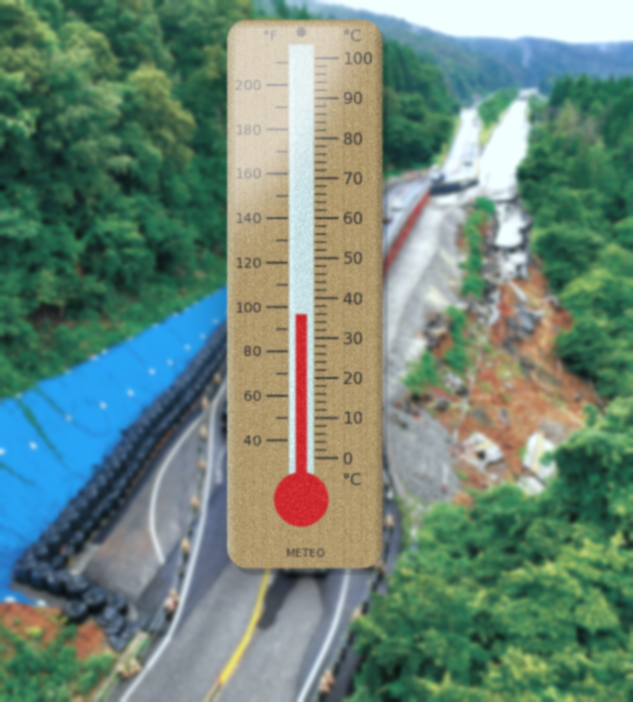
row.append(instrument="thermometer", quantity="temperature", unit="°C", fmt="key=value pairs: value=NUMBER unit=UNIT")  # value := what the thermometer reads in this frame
value=36 unit=°C
